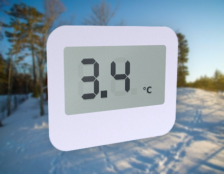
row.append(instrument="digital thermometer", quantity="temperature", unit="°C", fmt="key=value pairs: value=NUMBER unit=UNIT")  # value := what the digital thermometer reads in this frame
value=3.4 unit=°C
